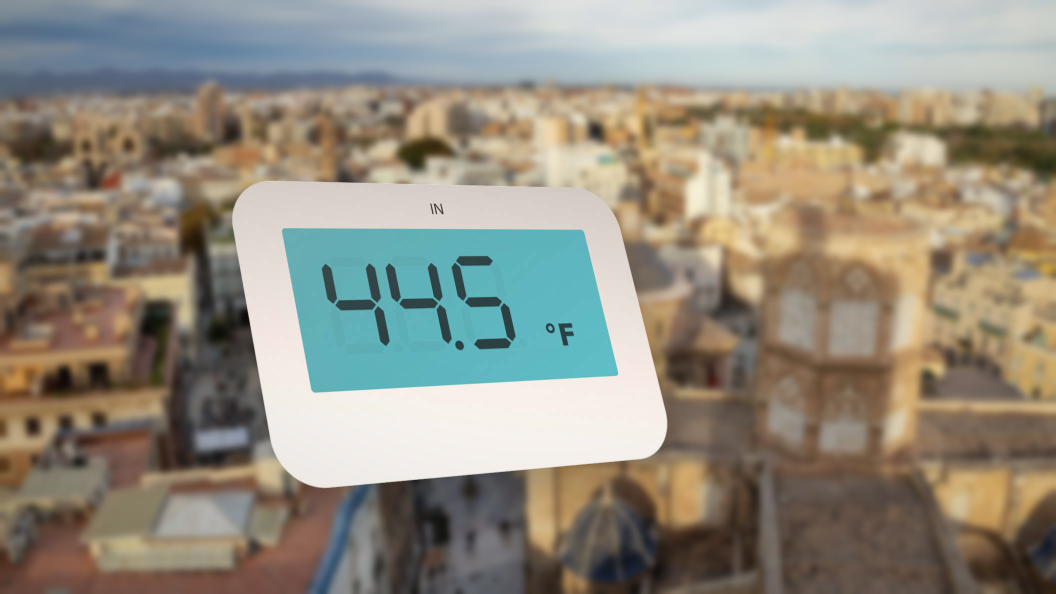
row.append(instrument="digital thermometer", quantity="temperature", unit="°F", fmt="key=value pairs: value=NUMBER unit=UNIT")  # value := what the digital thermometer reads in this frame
value=44.5 unit=°F
